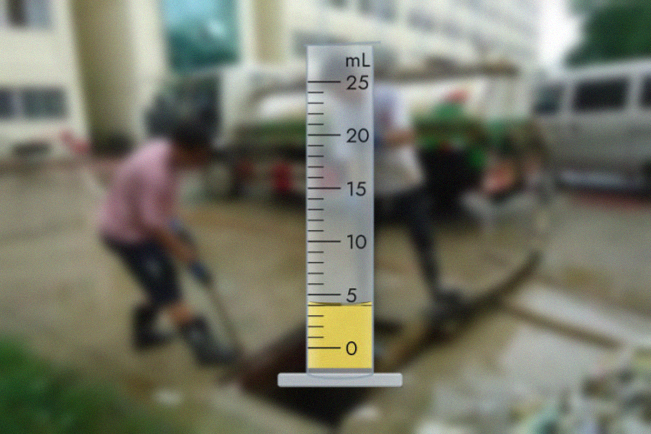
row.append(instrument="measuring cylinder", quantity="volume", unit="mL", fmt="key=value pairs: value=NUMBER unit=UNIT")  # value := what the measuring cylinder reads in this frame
value=4 unit=mL
